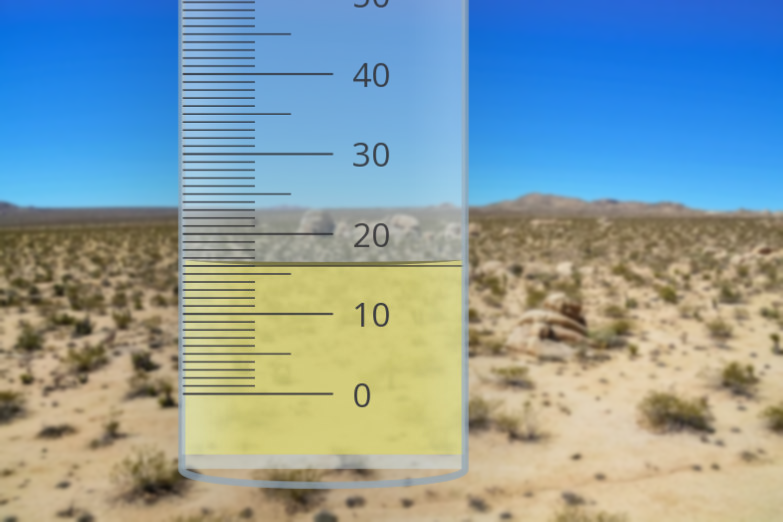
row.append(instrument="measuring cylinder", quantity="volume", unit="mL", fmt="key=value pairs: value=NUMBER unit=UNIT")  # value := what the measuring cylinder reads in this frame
value=16 unit=mL
